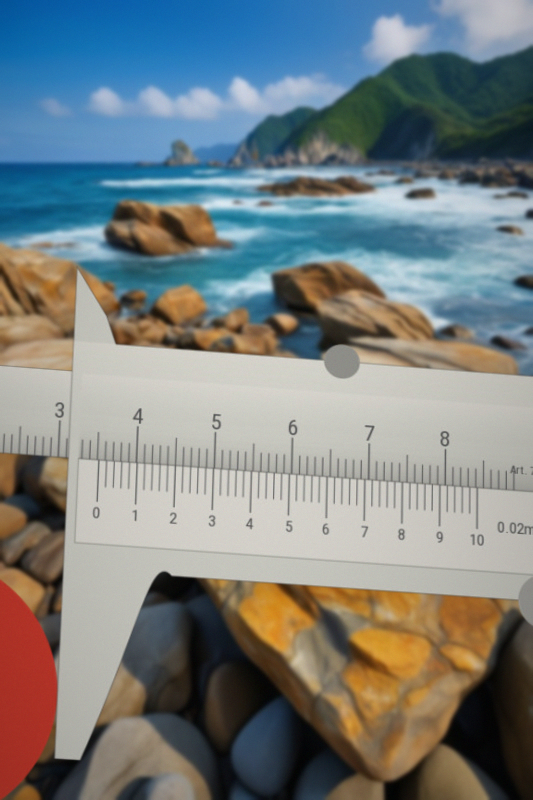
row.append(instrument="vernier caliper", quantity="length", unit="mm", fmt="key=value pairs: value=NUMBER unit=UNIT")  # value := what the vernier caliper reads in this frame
value=35.2 unit=mm
